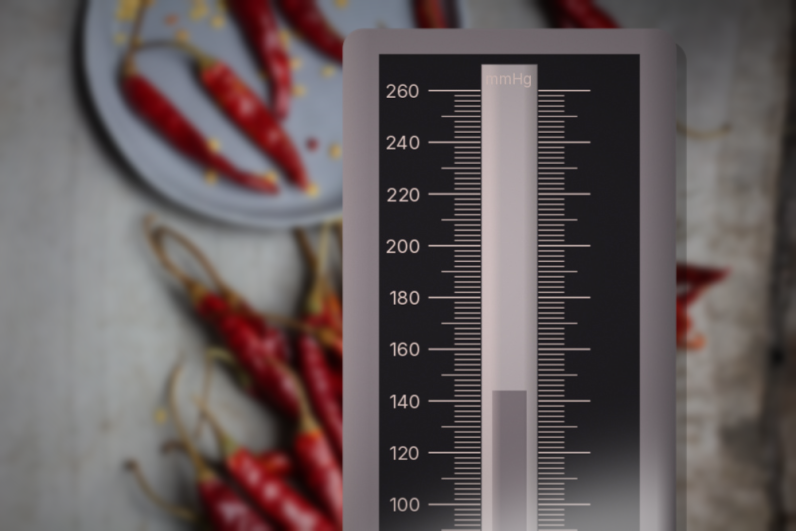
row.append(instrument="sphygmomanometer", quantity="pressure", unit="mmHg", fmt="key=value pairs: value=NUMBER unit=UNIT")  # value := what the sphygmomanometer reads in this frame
value=144 unit=mmHg
